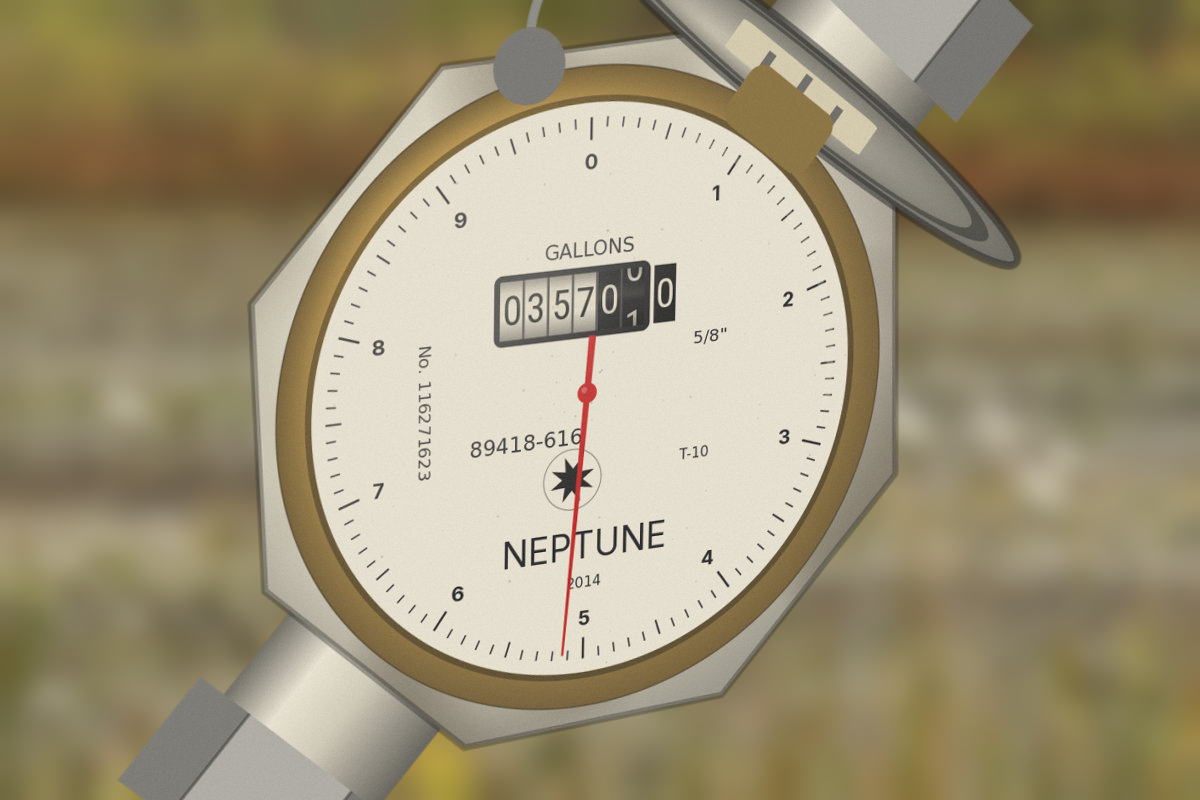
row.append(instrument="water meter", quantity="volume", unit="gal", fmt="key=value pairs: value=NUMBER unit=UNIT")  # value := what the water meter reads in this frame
value=357005.1 unit=gal
